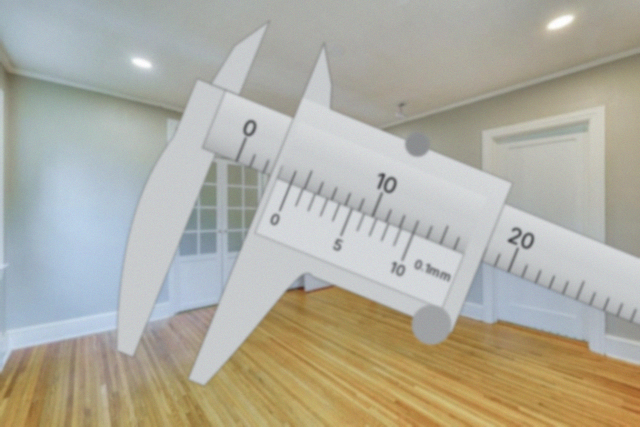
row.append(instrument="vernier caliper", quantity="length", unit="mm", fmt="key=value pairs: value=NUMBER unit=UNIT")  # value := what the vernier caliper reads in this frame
value=4.0 unit=mm
